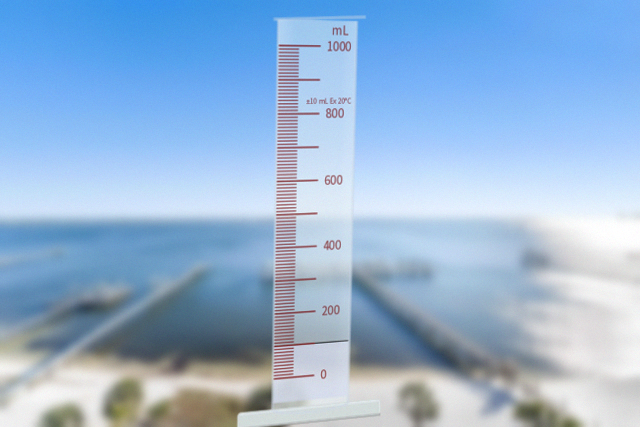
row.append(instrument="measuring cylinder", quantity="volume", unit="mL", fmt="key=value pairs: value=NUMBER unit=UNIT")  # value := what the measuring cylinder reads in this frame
value=100 unit=mL
